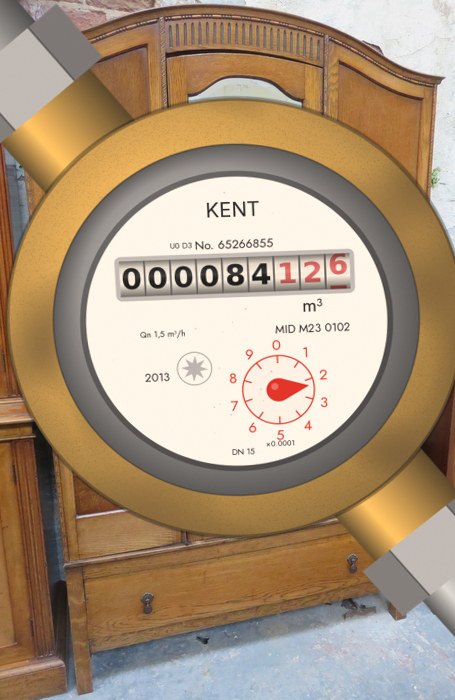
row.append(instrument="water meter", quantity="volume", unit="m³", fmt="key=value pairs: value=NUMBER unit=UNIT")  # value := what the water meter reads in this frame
value=84.1262 unit=m³
